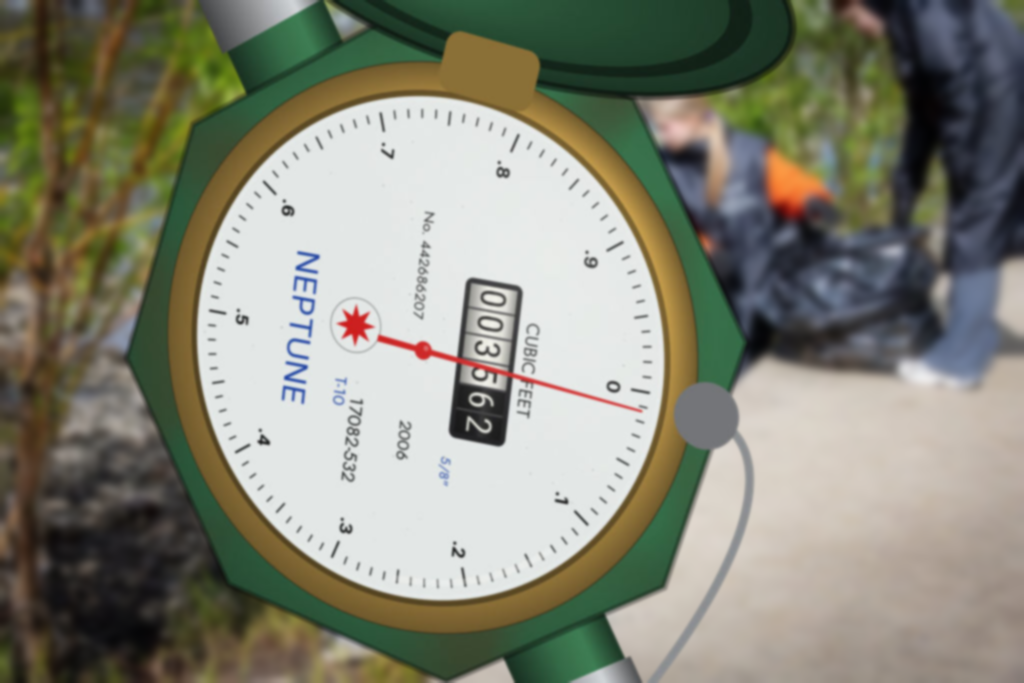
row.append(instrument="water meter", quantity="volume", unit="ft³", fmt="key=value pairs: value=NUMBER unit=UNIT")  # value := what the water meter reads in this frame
value=3562.01 unit=ft³
